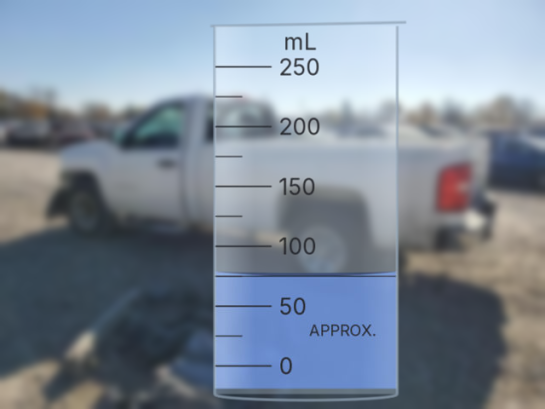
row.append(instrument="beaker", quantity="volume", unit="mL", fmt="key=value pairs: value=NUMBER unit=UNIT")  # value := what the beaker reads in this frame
value=75 unit=mL
